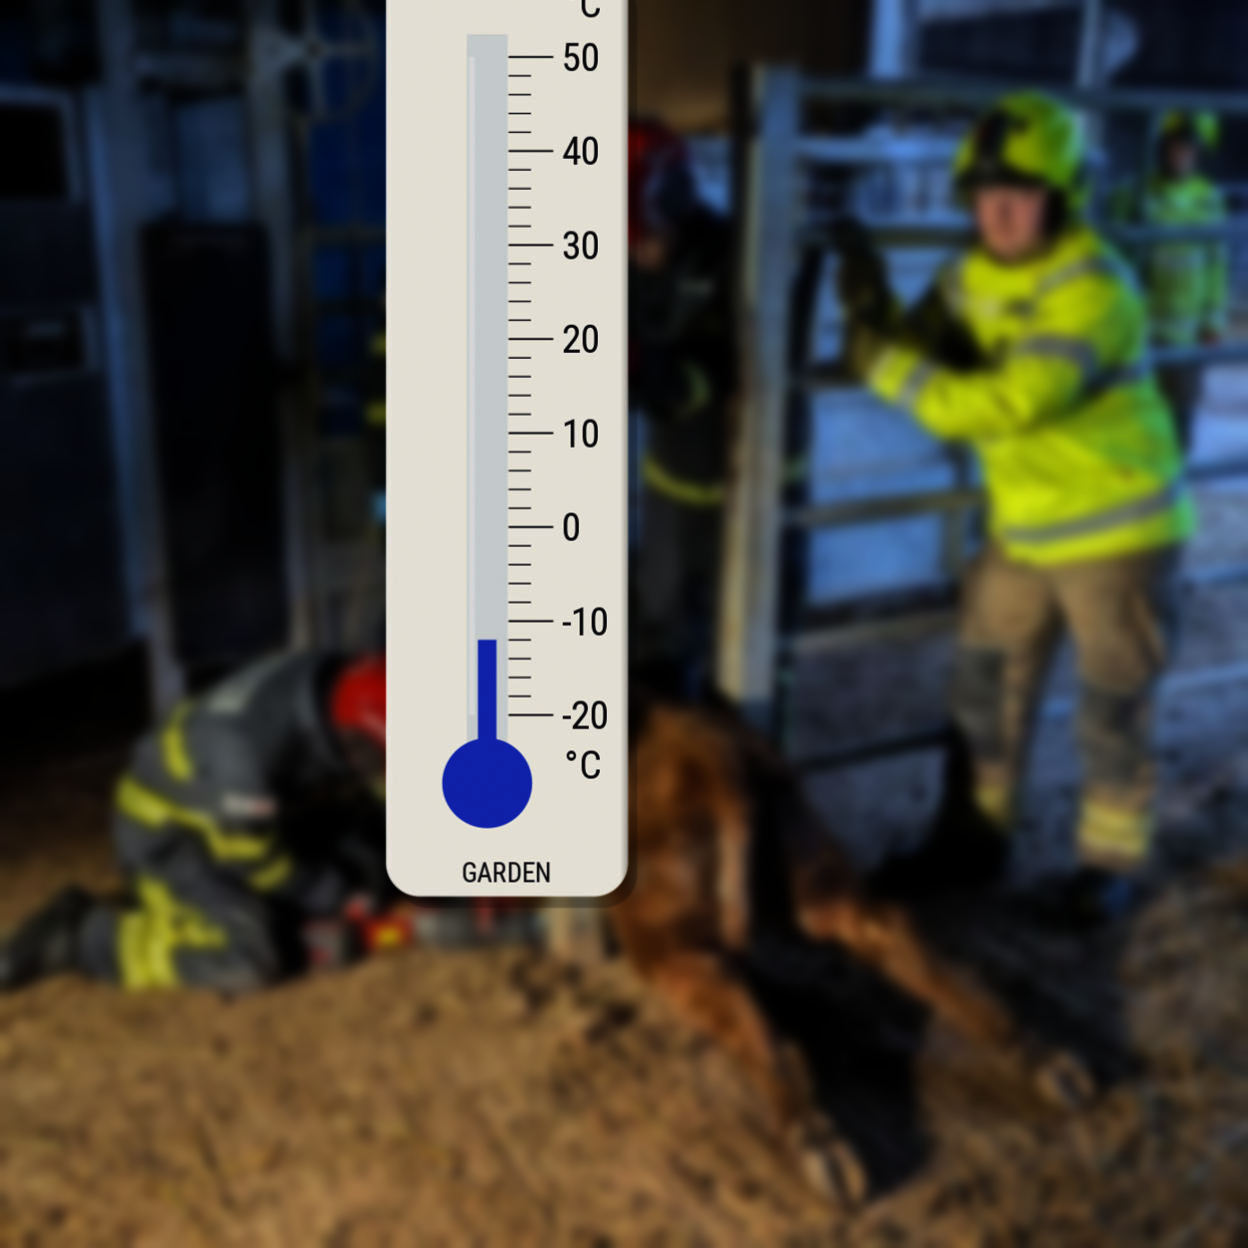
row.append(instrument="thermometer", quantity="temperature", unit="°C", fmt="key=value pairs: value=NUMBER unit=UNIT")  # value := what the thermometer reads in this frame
value=-12 unit=°C
